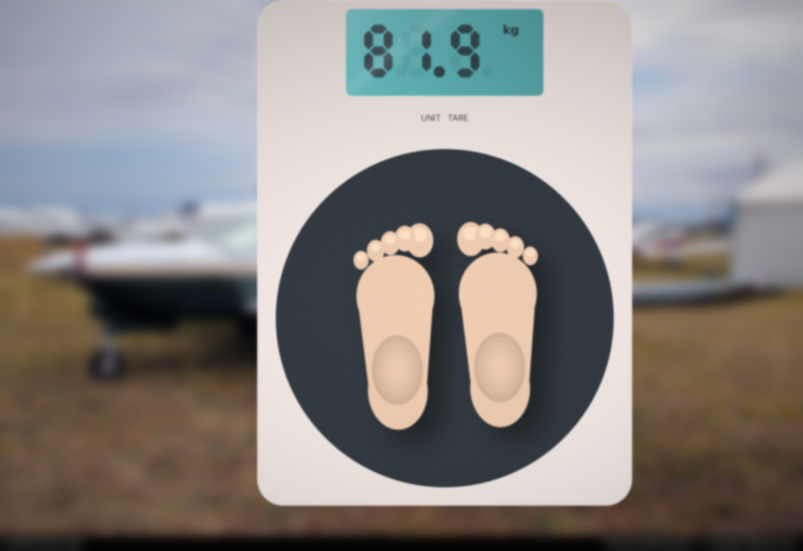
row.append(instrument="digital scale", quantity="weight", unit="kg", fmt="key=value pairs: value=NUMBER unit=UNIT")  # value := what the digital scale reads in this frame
value=81.9 unit=kg
